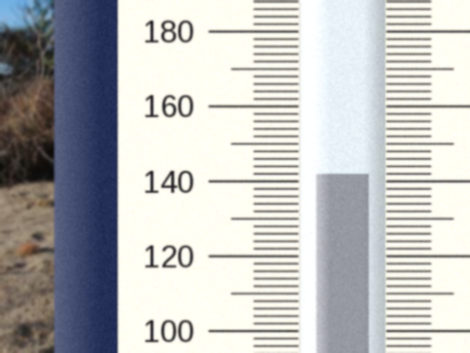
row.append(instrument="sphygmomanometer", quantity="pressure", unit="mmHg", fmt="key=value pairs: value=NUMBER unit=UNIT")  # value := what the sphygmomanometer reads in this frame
value=142 unit=mmHg
